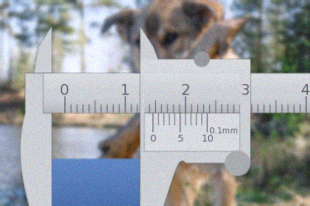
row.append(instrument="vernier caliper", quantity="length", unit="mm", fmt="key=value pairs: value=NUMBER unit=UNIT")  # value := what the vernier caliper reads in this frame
value=14.6 unit=mm
